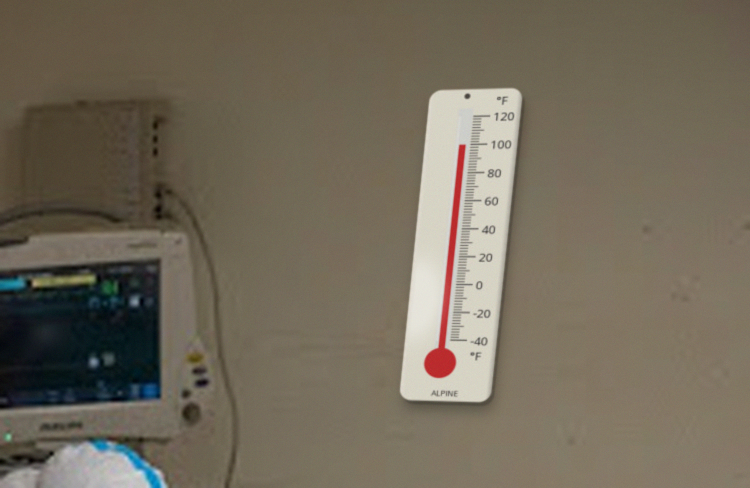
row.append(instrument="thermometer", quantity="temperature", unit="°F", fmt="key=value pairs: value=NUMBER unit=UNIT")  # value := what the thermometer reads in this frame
value=100 unit=°F
